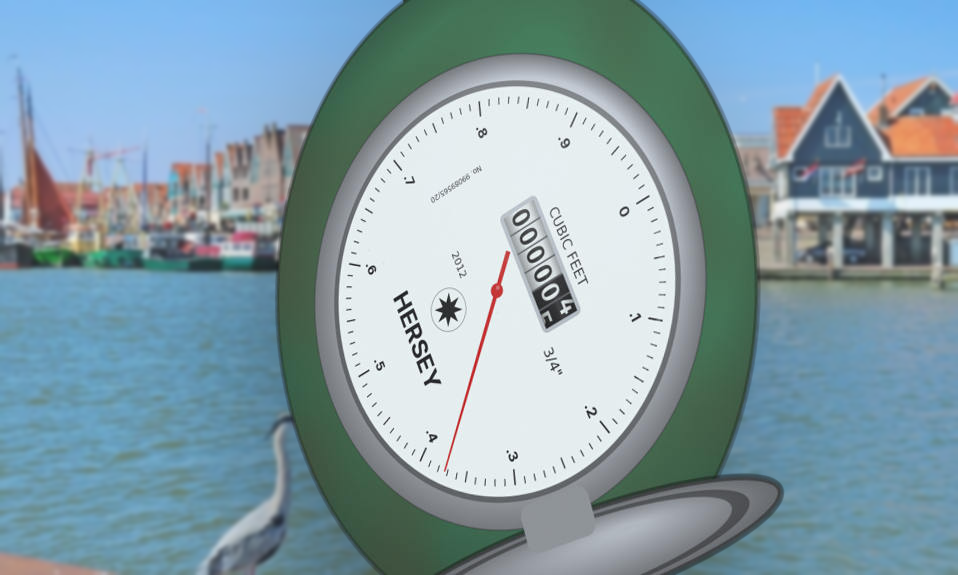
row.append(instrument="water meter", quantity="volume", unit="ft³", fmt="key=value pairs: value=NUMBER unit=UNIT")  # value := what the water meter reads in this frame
value=4.37 unit=ft³
